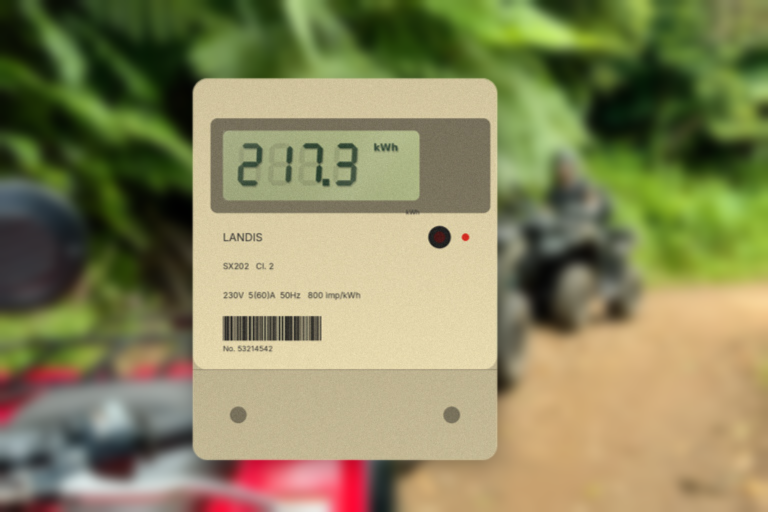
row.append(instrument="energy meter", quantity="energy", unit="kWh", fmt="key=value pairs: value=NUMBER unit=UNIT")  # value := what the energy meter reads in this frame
value=217.3 unit=kWh
